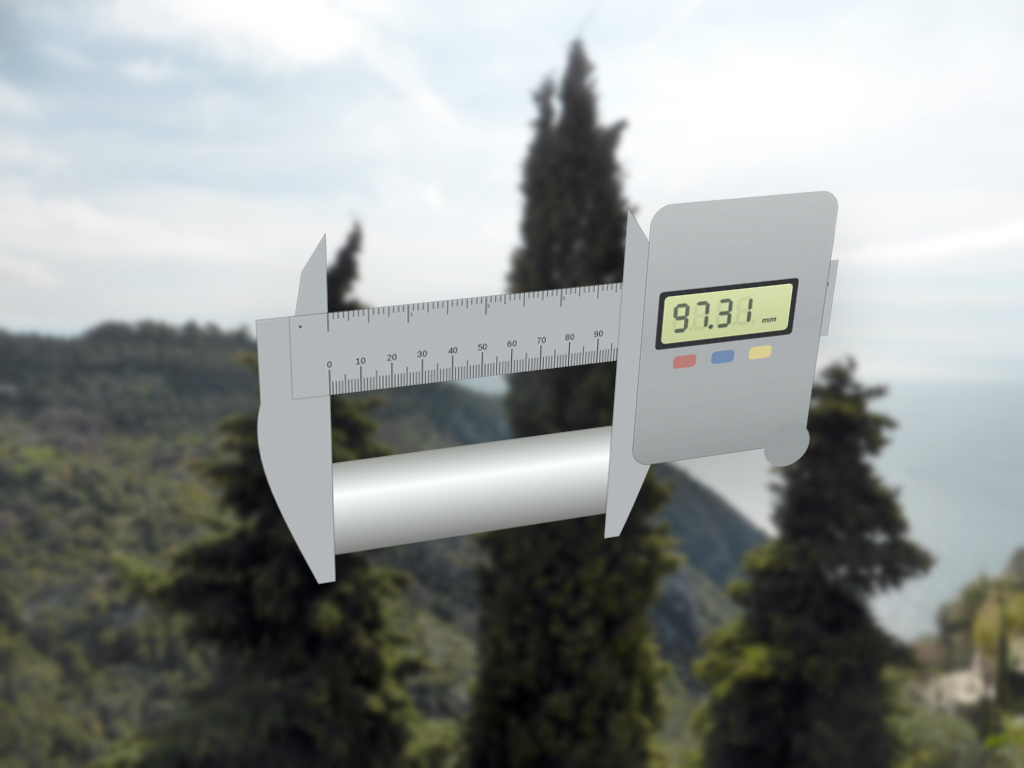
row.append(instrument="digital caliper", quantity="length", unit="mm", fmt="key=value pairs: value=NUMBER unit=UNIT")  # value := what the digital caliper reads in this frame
value=97.31 unit=mm
